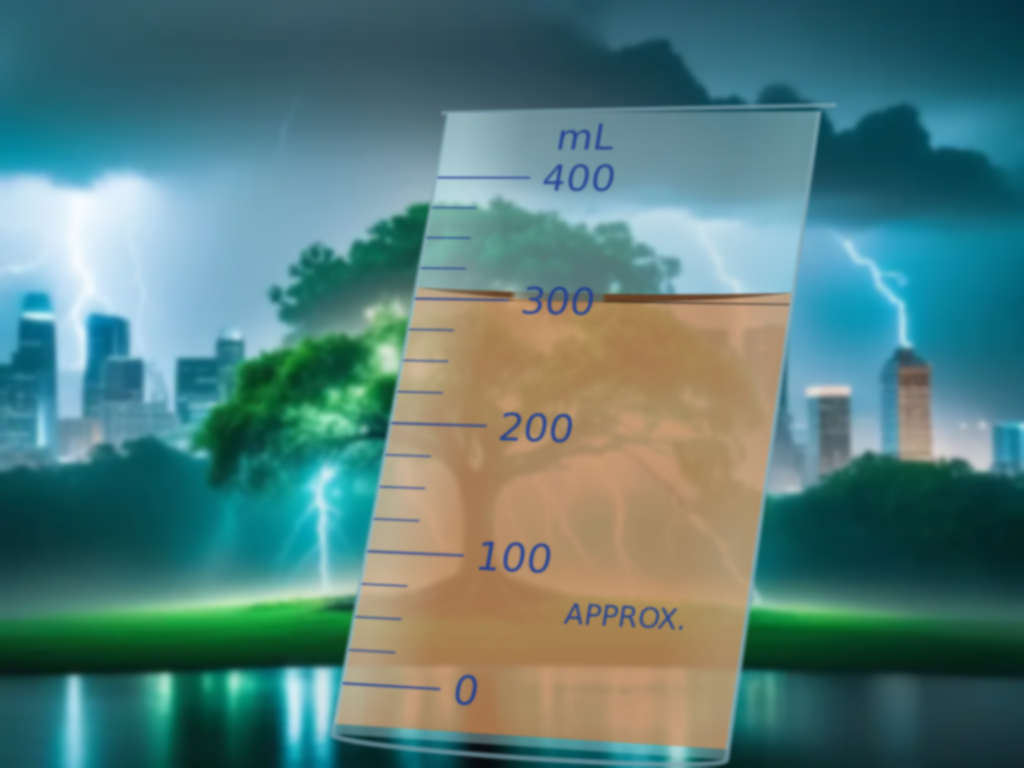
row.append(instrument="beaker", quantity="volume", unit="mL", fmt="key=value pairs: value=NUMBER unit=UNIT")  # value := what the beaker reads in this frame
value=300 unit=mL
